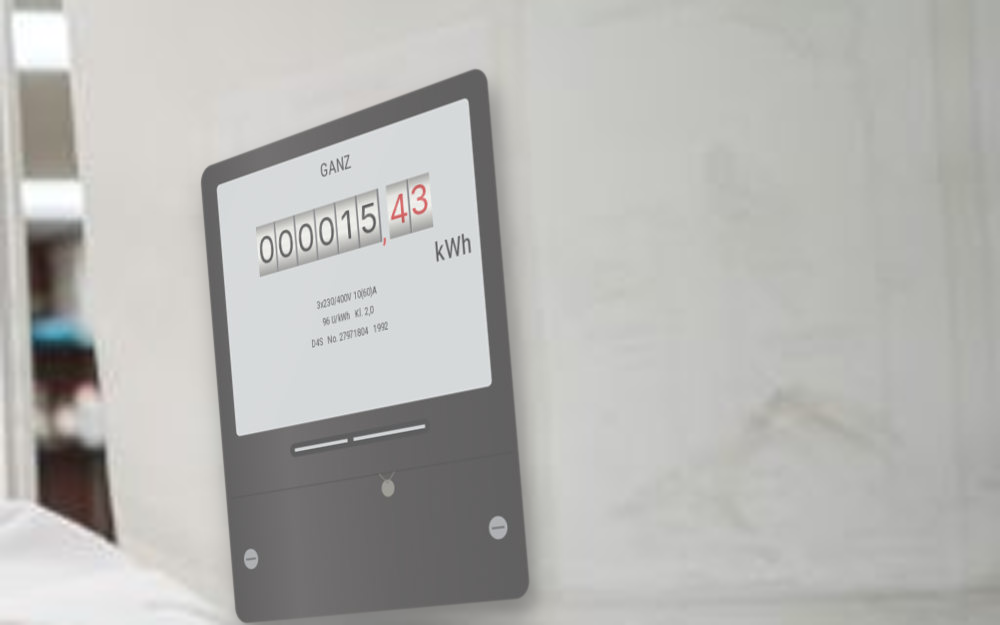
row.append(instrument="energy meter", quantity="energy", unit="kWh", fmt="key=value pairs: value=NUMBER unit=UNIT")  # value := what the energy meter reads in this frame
value=15.43 unit=kWh
